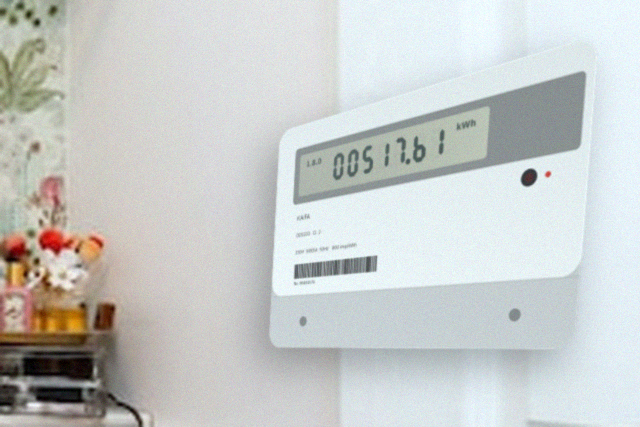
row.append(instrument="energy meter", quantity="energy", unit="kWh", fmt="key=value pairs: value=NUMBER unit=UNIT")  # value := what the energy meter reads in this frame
value=517.61 unit=kWh
